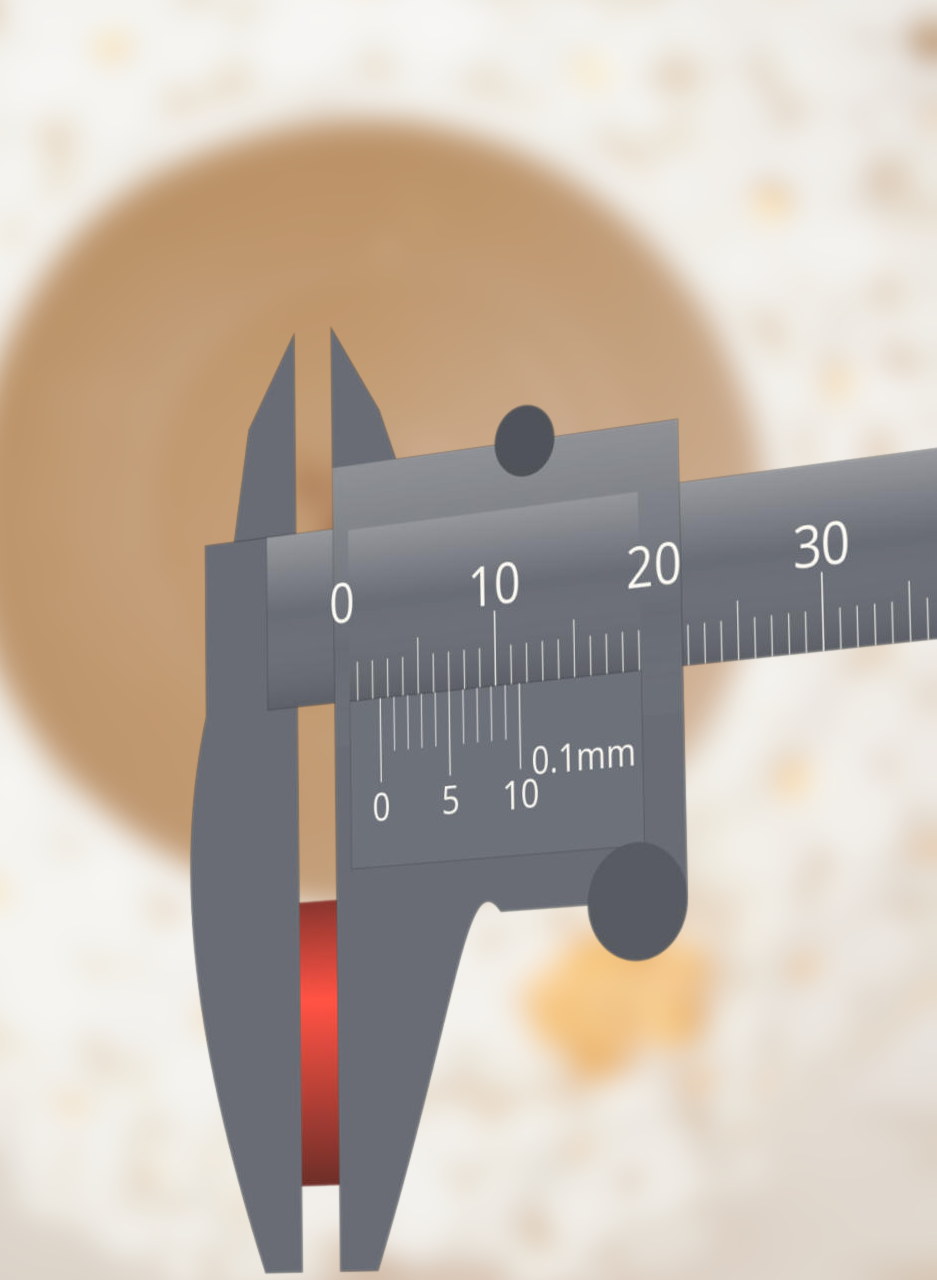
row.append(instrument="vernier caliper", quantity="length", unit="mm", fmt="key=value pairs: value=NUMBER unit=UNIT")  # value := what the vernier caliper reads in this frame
value=2.5 unit=mm
